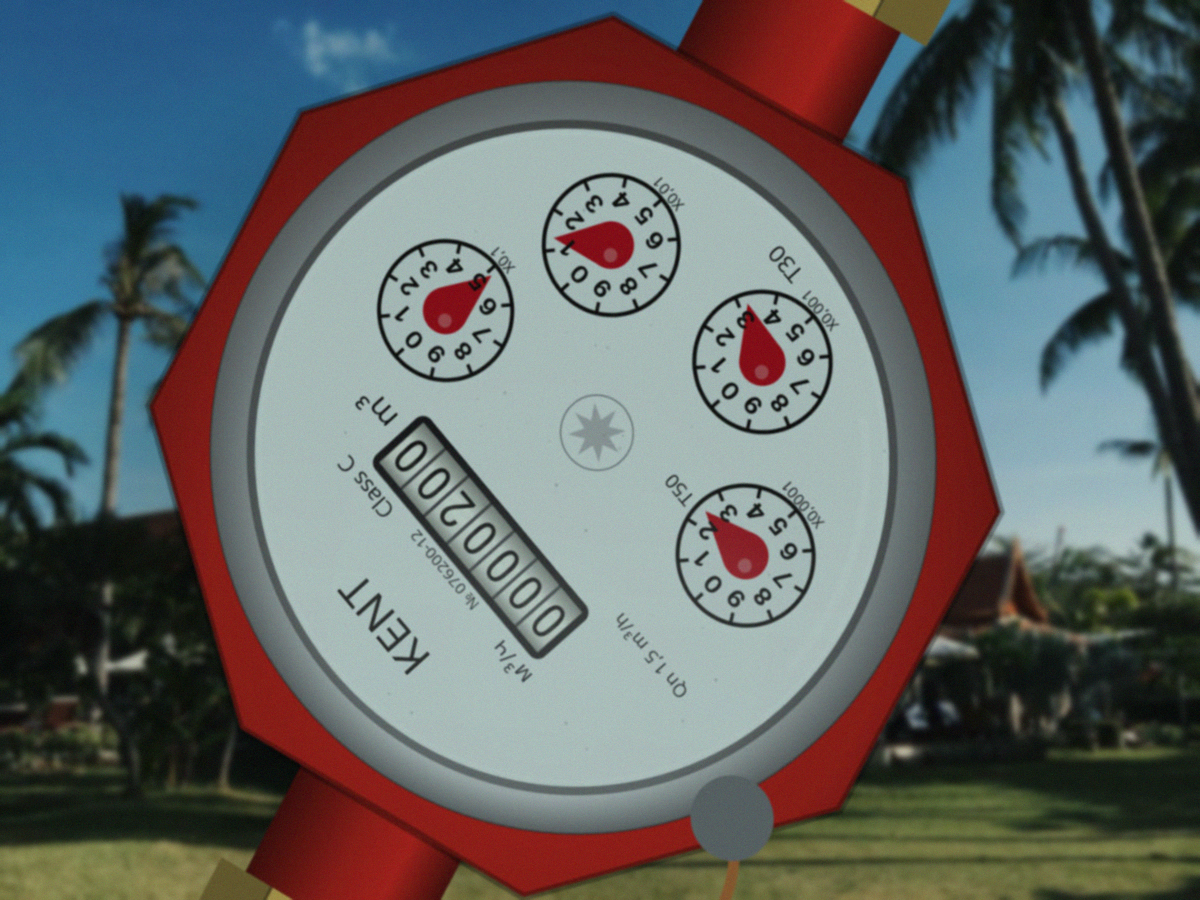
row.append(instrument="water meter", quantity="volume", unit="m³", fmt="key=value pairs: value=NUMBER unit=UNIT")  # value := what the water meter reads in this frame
value=200.5132 unit=m³
